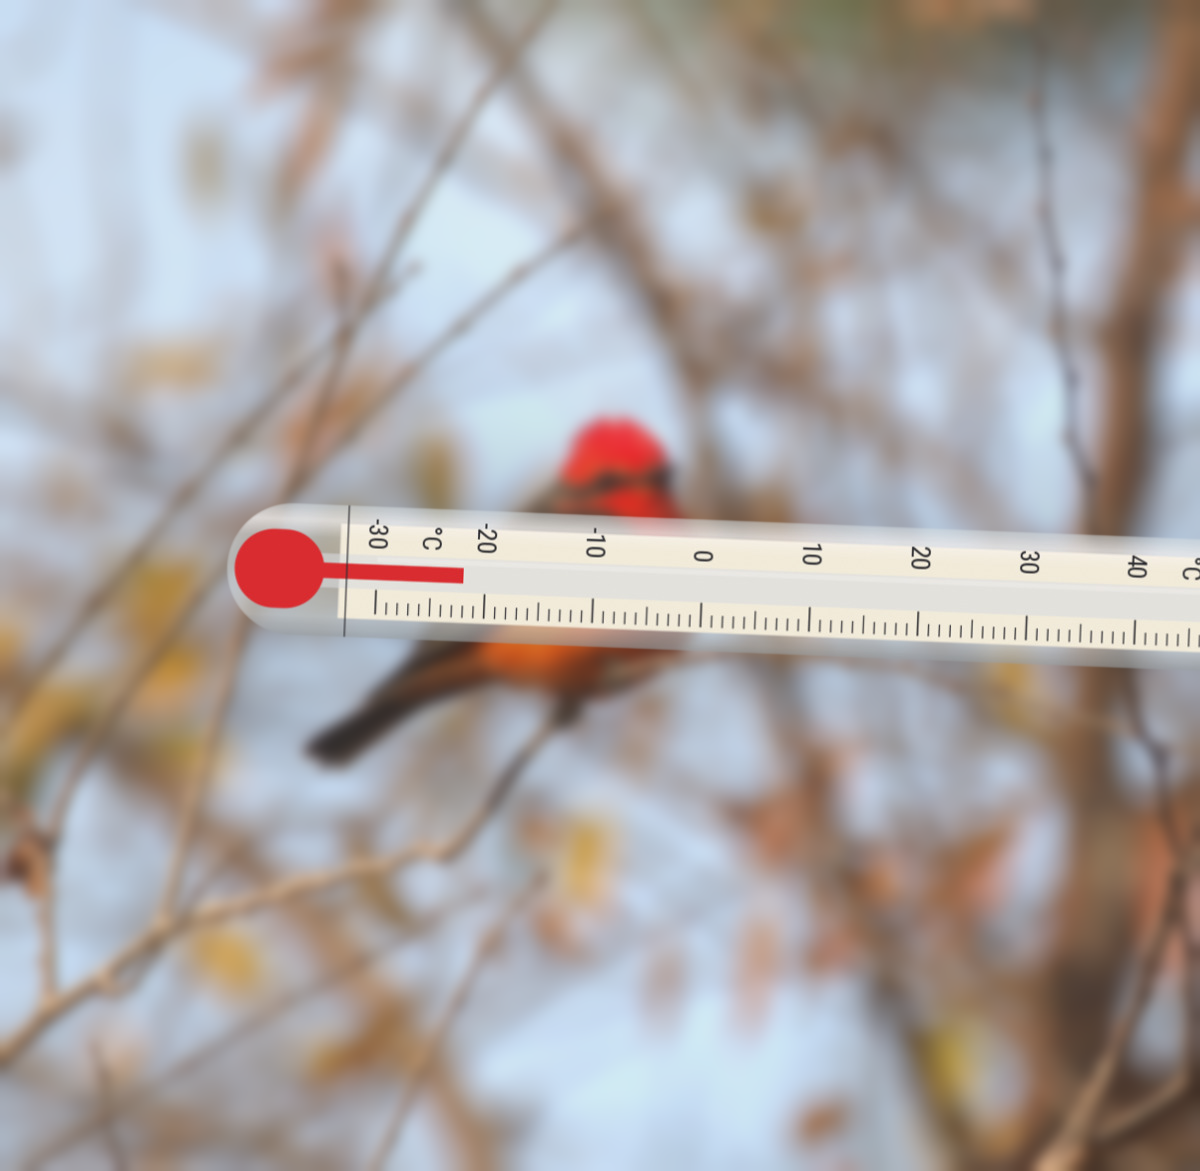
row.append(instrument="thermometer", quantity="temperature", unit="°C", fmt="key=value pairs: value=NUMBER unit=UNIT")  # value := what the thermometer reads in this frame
value=-22 unit=°C
